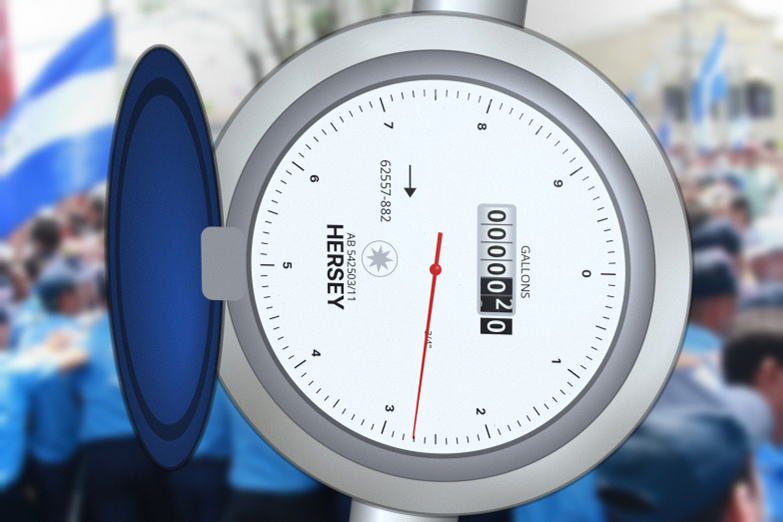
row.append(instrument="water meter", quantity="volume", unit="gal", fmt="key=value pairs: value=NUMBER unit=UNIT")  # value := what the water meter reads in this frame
value=22.7 unit=gal
